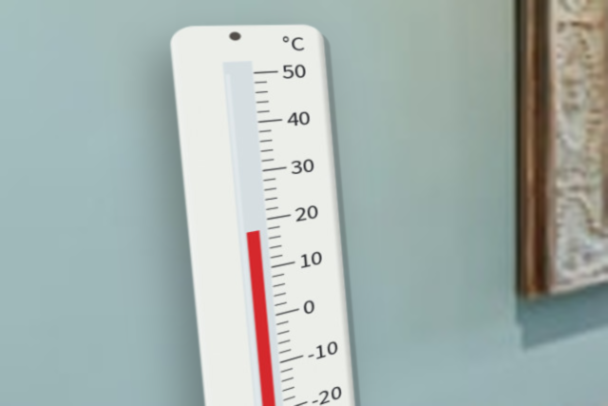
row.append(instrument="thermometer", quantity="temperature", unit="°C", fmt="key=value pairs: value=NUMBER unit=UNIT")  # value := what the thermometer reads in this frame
value=18 unit=°C
